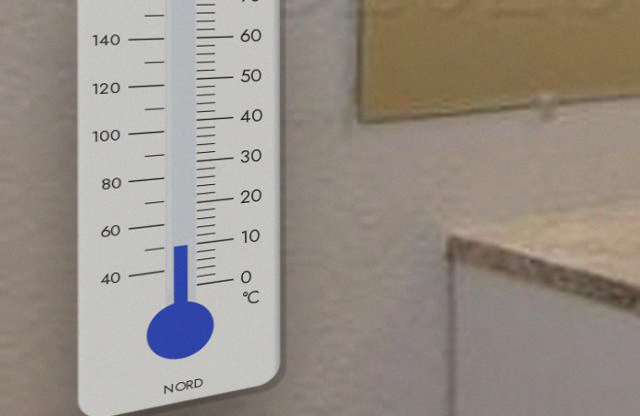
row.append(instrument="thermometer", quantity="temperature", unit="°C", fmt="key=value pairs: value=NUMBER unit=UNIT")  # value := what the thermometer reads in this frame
value=10 unit=°C
